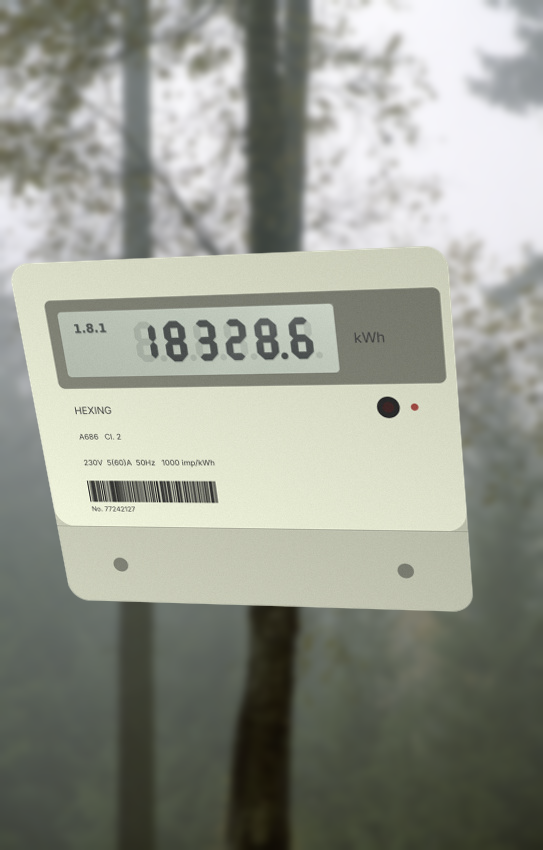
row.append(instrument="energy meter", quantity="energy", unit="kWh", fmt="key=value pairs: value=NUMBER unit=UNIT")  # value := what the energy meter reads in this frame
value=18328.6 unit=kWh
